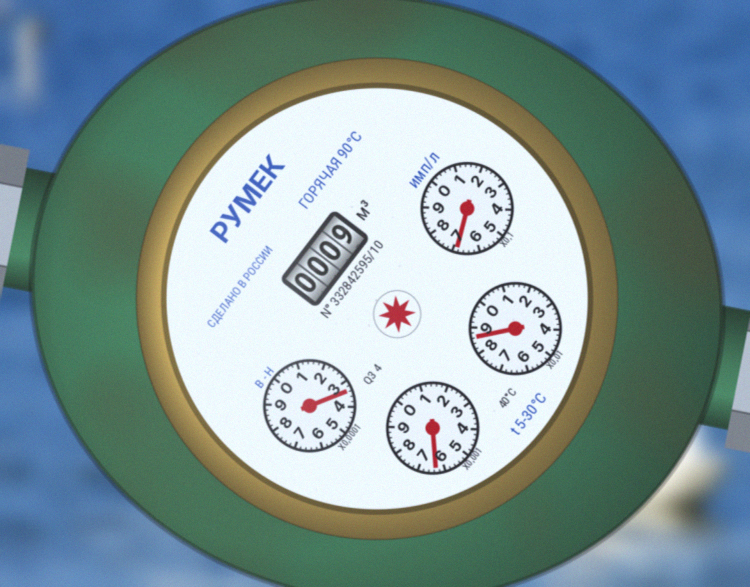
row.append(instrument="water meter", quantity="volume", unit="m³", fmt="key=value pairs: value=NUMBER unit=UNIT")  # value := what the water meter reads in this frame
value=9.6863 unit=m³
